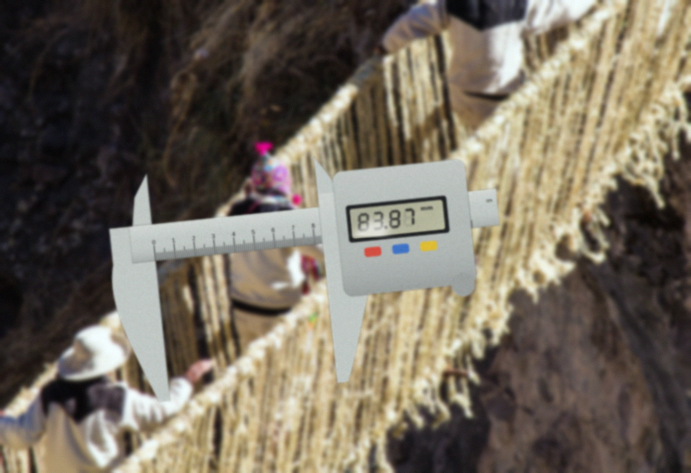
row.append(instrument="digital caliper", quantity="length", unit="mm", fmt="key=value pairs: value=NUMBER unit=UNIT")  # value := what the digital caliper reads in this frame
value=83.87 unit=mm
